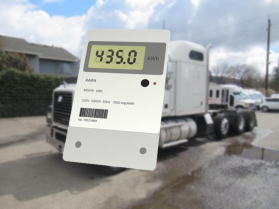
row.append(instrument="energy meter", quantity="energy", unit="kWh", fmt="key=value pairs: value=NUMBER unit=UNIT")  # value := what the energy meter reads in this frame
value=435.0 unit=kWh
